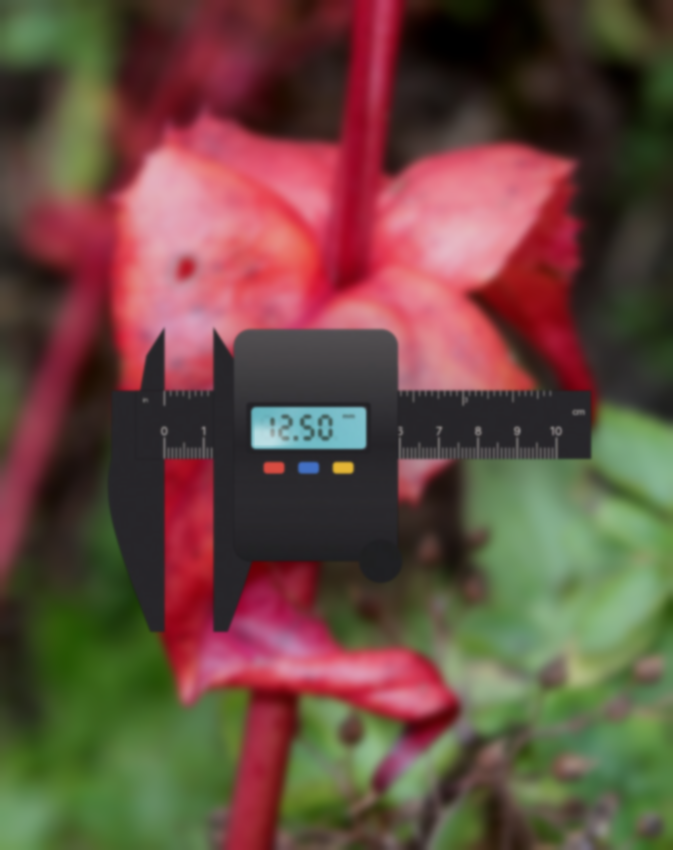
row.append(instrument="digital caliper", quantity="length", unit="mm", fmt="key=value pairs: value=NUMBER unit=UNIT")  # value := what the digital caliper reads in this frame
value=12.50 unit=mm
